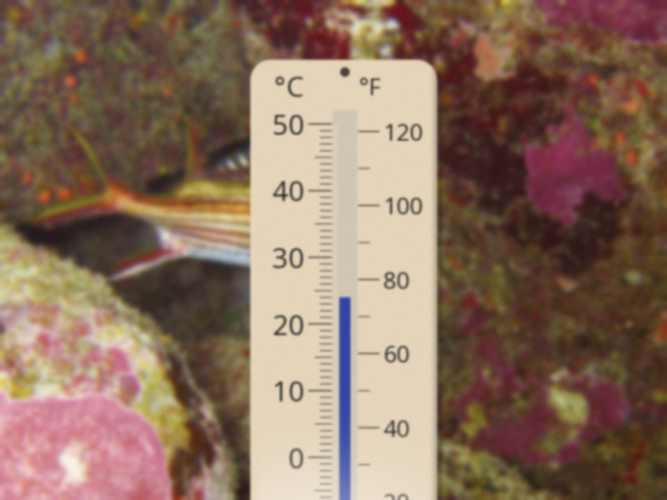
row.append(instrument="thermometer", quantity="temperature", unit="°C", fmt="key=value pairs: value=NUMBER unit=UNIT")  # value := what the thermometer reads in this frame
value=24 unit=°C
